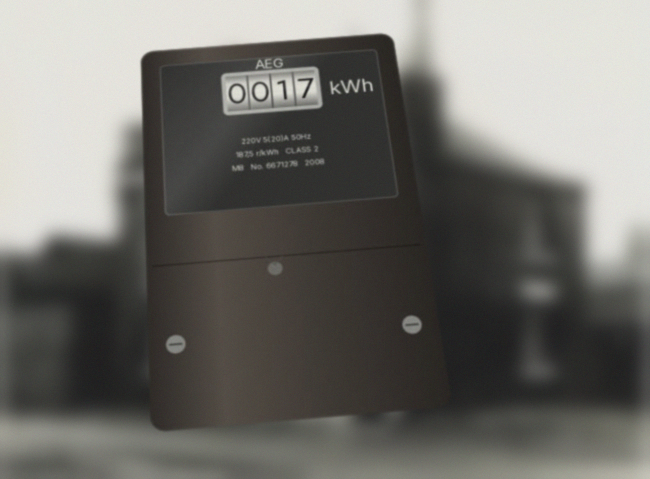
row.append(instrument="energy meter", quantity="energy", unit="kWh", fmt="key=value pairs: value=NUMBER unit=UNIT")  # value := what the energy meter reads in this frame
value=17 unit=kWh
